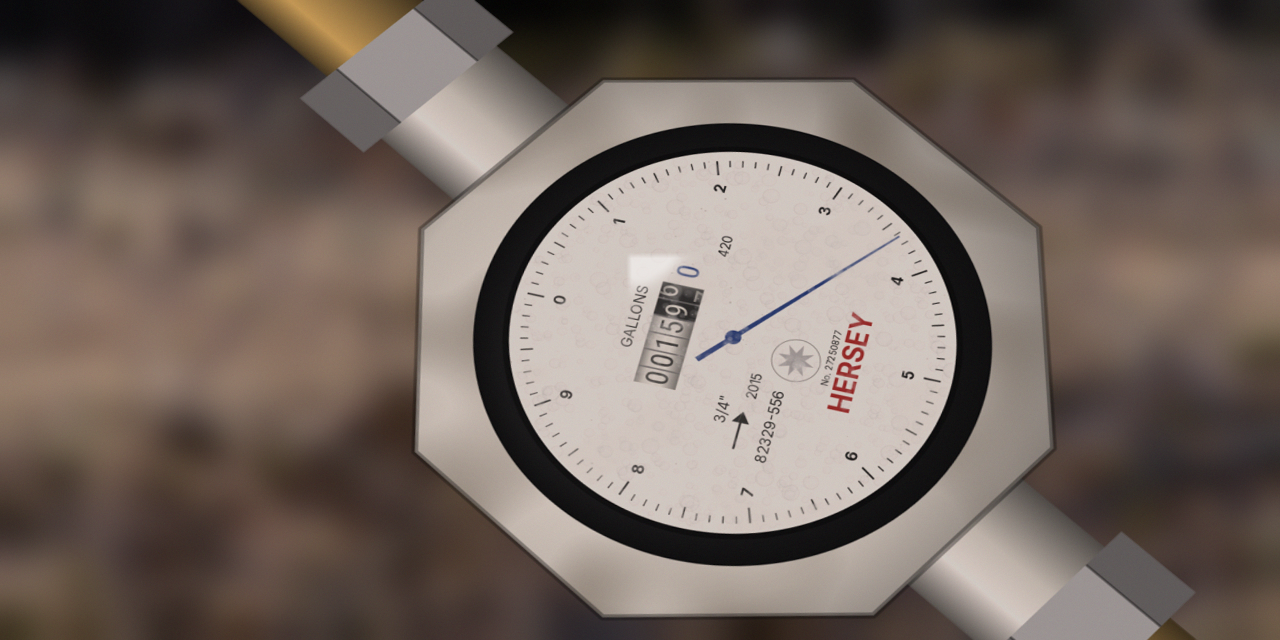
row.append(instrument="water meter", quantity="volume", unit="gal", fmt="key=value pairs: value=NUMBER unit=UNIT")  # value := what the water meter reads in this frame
value=15963.6 unit=gal
